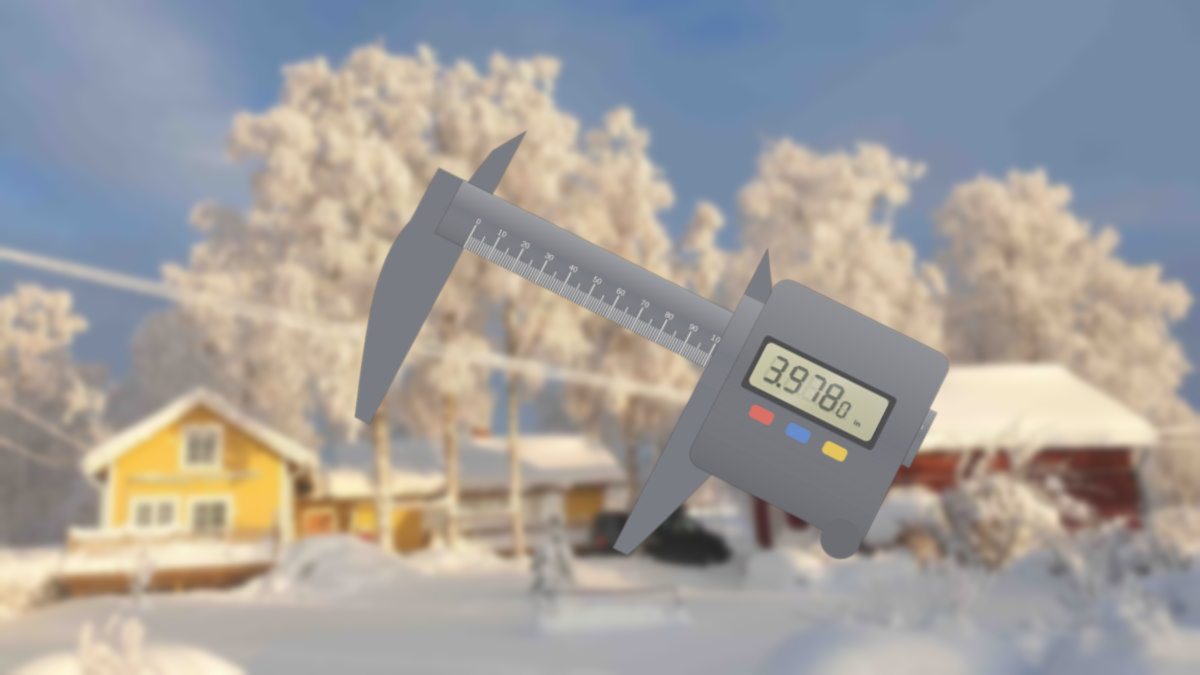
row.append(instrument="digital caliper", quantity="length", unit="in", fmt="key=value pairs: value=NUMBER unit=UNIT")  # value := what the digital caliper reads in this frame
value=3.9780 unit=in
